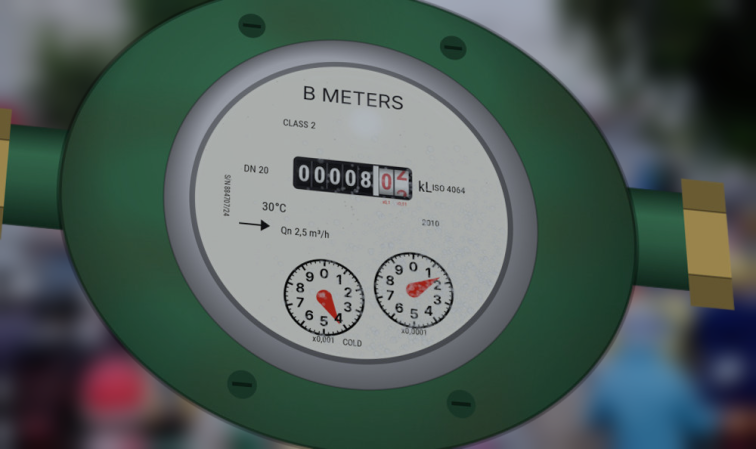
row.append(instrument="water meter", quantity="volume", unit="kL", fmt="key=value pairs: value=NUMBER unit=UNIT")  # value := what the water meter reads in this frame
value=8.0241 unit=kL
